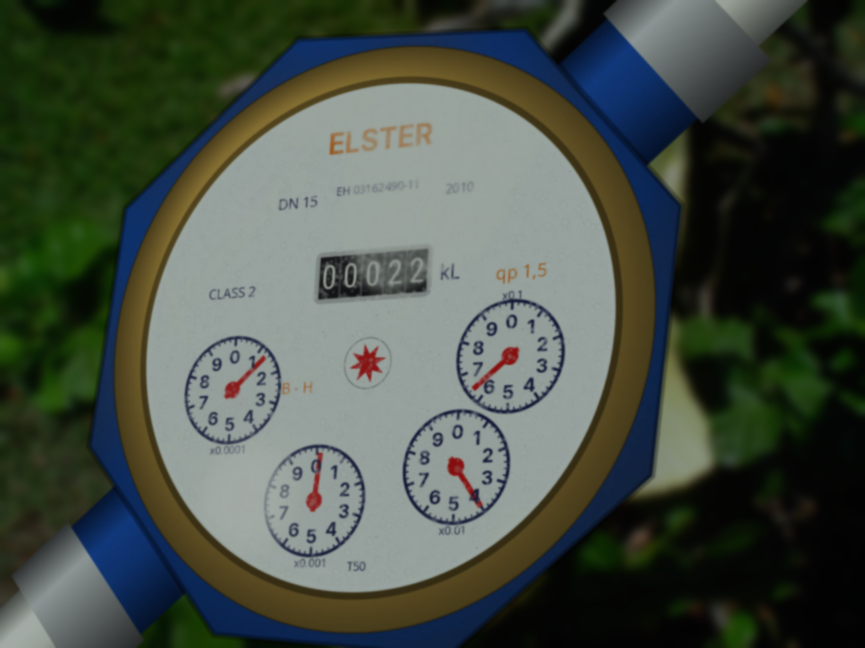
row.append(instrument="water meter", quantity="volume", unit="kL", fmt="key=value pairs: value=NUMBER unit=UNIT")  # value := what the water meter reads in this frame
value=22.6401 unit=kL
